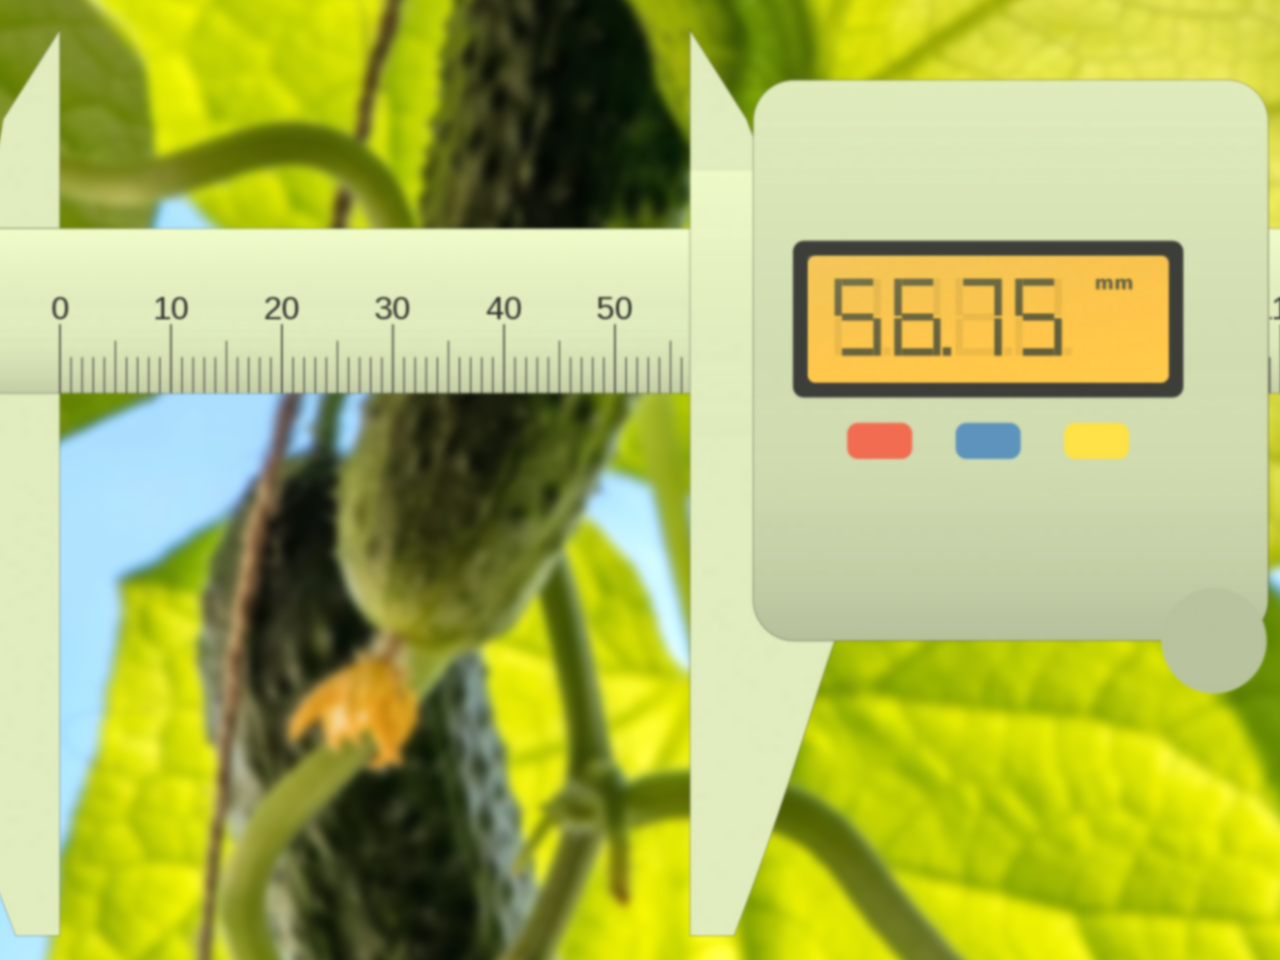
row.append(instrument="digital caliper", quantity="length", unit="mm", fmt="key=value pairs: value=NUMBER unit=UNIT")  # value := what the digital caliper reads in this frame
value=56.75 unit=mm
